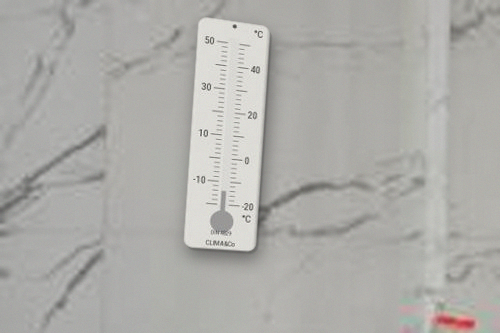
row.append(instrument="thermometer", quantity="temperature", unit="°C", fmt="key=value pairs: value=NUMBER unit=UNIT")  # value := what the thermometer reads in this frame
value=-14 unit=°C
